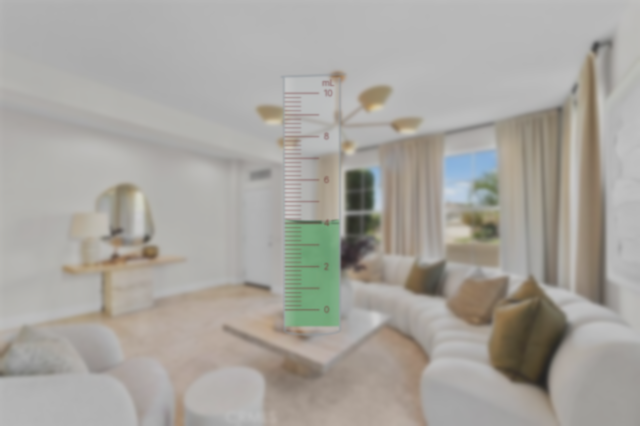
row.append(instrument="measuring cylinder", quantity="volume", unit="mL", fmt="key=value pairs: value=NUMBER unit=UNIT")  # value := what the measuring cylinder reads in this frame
value=4 unit=mL
